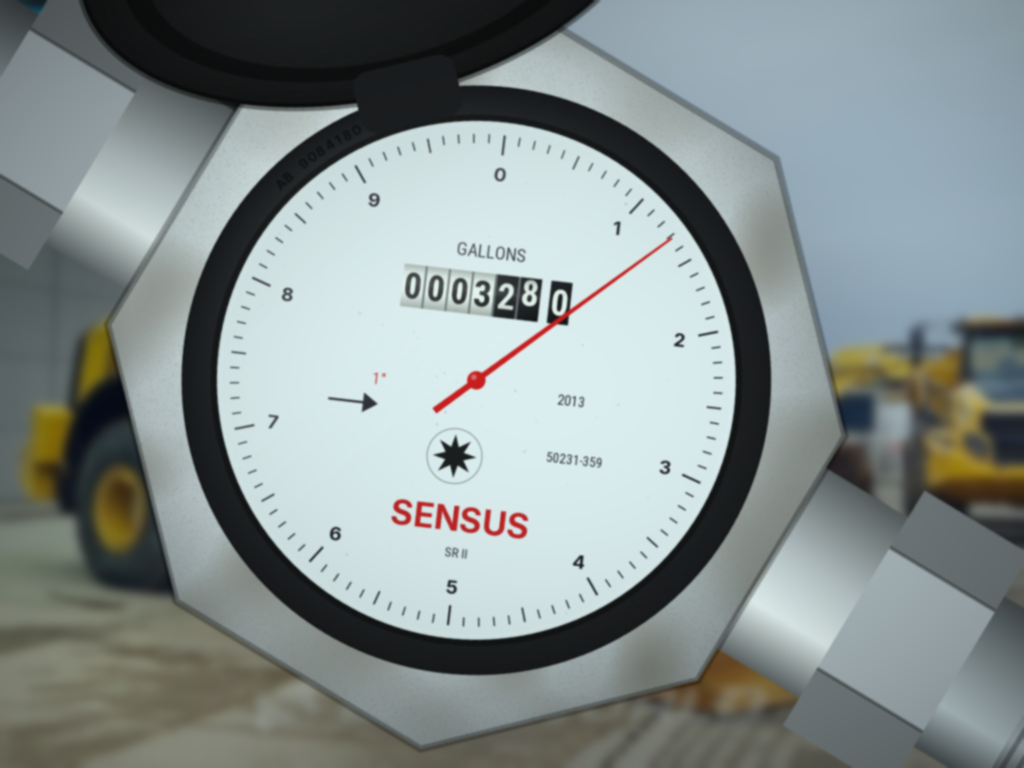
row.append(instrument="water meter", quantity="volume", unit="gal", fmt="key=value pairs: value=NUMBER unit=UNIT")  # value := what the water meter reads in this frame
value=3281.3 unit=gal
